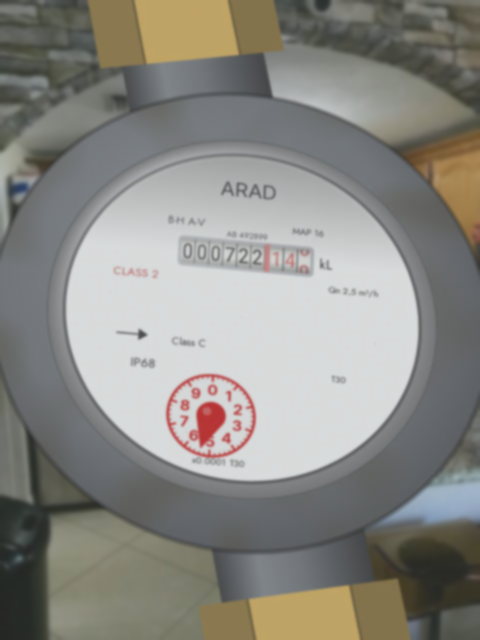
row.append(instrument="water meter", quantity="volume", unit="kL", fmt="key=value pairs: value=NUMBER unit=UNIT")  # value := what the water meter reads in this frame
value=722.1485 unit=kL
